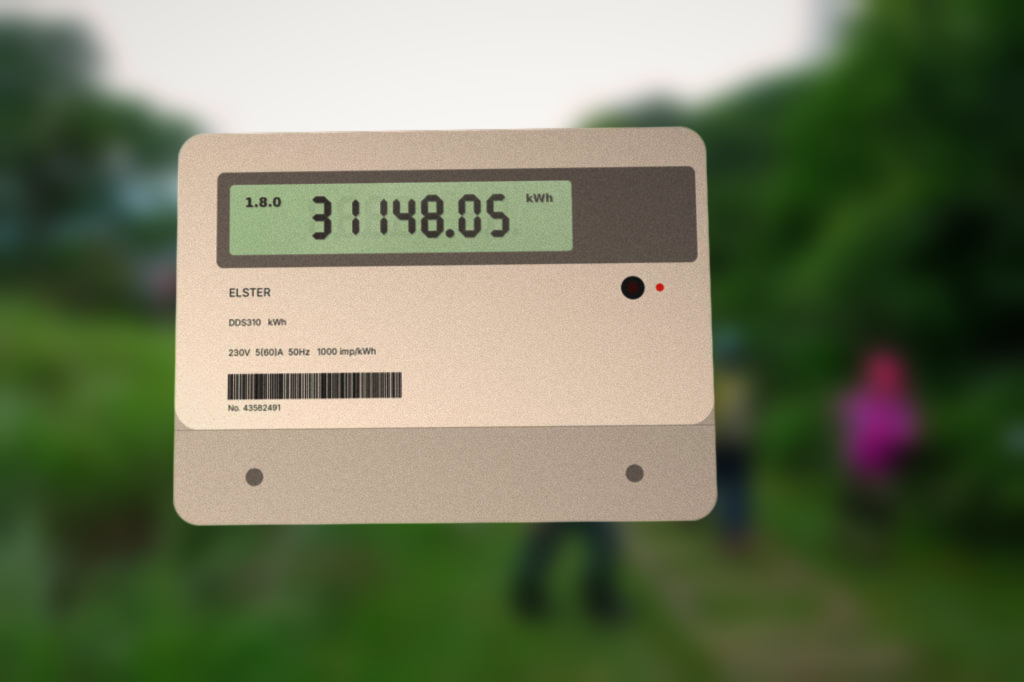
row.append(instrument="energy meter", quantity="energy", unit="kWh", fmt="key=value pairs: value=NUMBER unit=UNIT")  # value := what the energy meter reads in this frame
value=31148.05 unit=kWh
